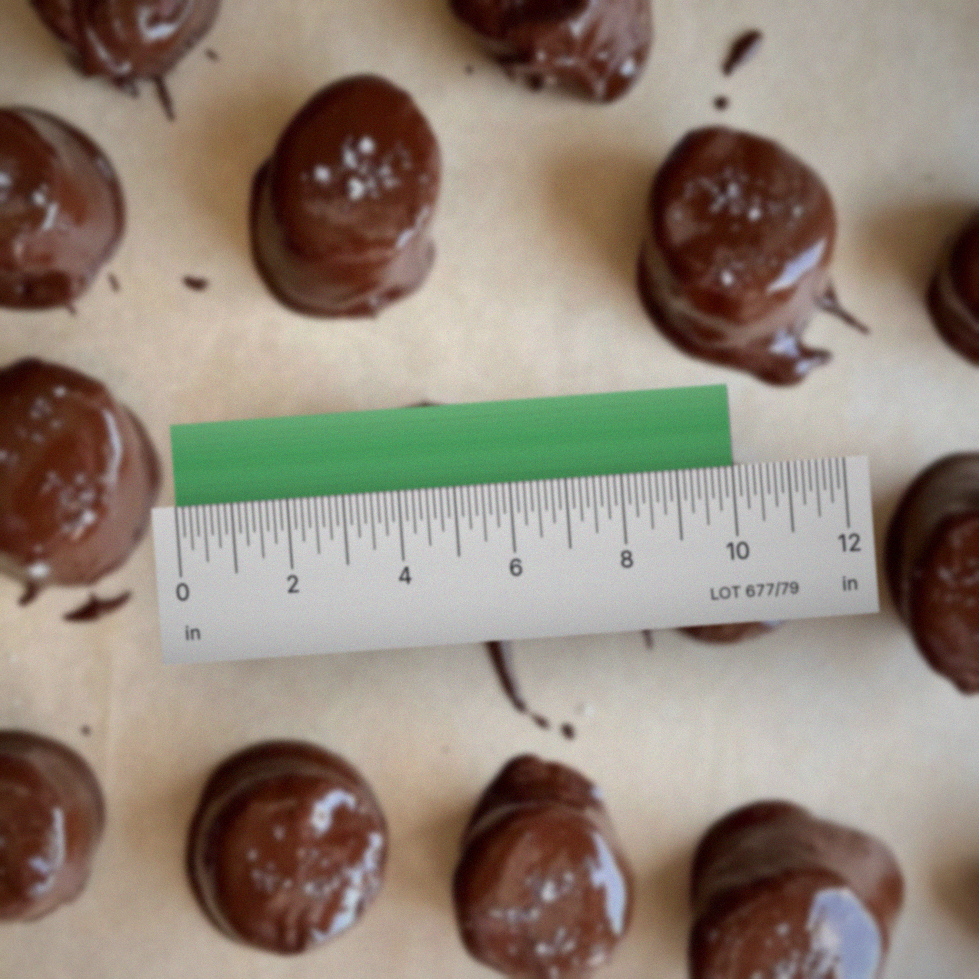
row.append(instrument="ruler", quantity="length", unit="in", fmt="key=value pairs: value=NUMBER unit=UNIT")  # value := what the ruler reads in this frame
value=10 unit=in
